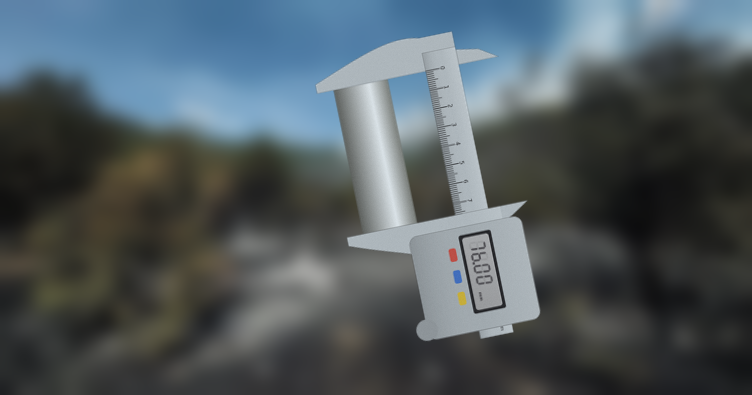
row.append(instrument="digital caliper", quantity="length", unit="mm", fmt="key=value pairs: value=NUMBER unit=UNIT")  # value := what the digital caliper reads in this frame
value=76.00 unit=mm
